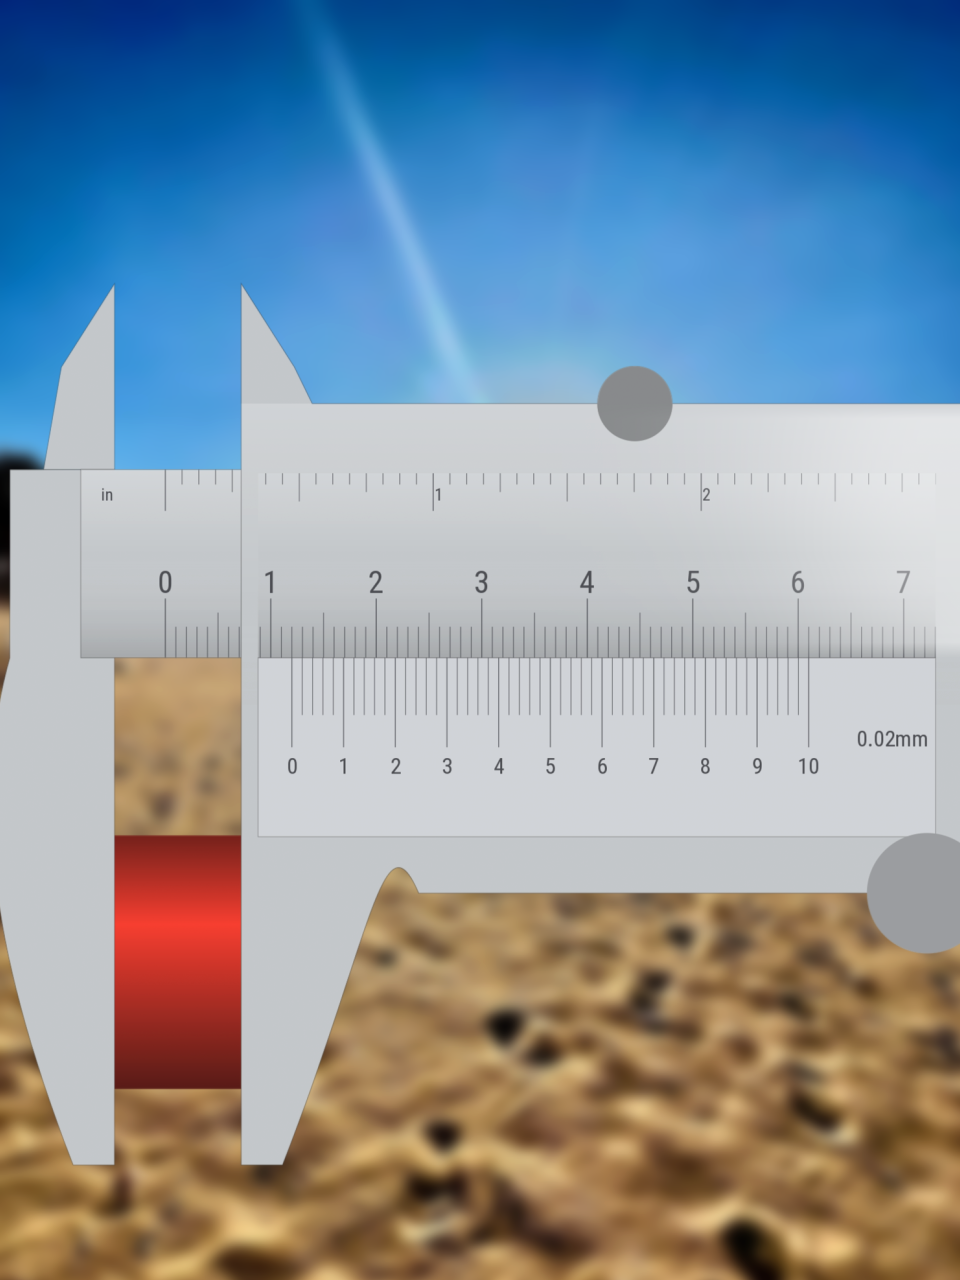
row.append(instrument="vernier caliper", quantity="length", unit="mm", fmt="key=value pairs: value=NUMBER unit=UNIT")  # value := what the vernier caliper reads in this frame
value=12.0 unit=mm
